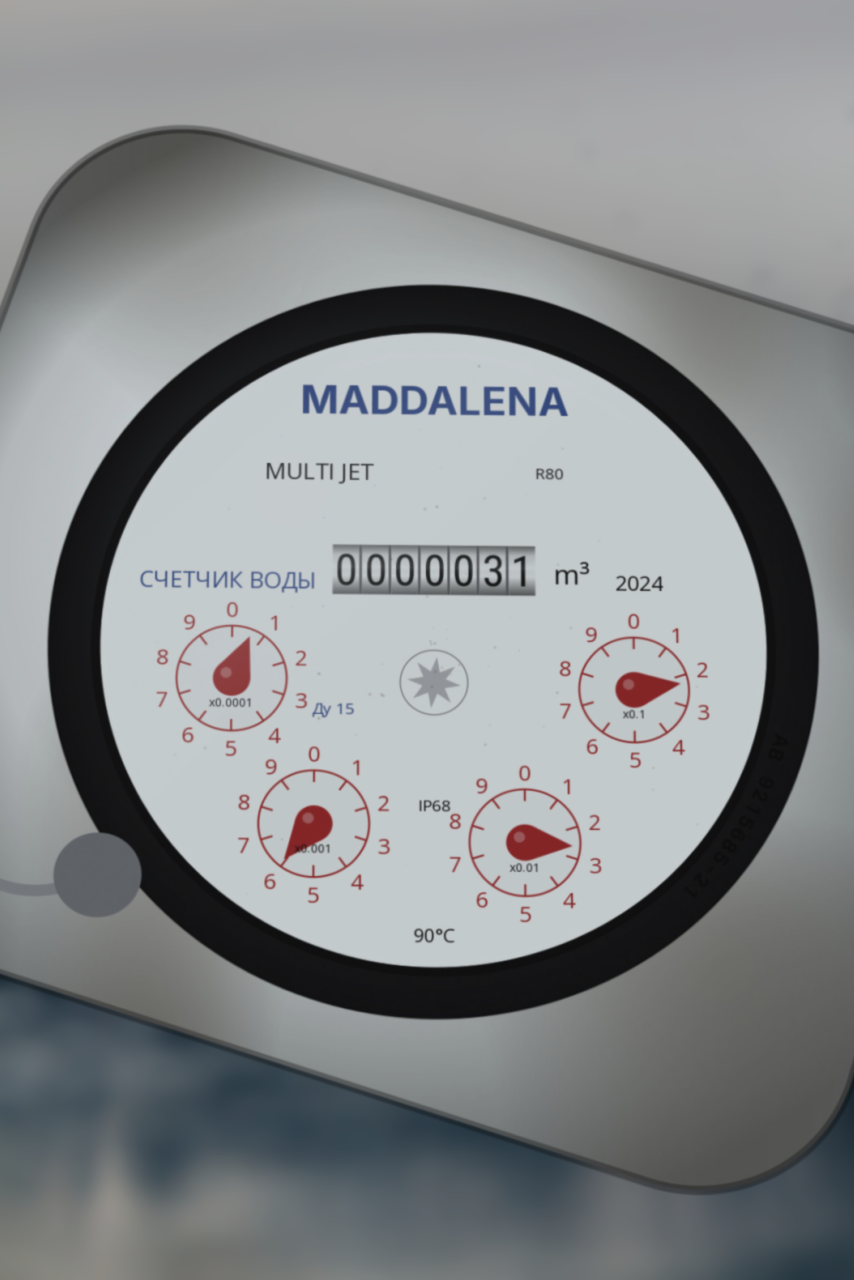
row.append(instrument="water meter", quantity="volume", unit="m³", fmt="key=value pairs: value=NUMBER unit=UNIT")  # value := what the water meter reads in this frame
value=31.2260 unit=m³
